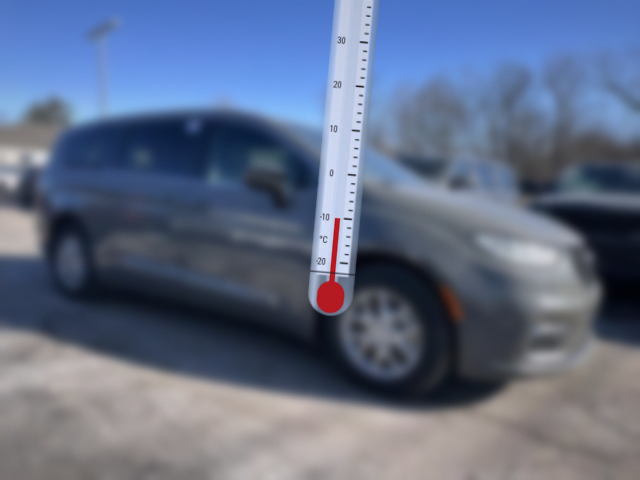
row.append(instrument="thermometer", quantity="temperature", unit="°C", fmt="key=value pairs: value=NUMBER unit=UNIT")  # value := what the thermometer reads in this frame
value=-10 unit=°C
